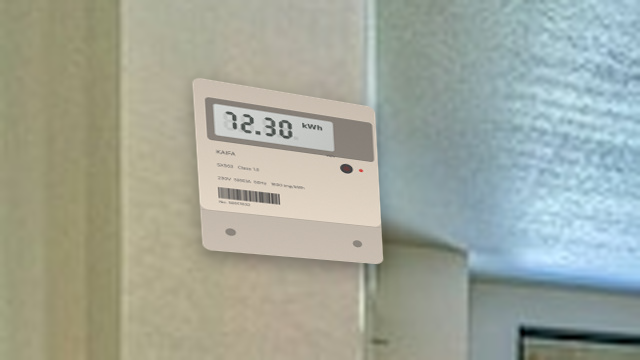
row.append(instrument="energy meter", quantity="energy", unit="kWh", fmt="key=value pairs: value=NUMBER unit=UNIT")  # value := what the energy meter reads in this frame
value=72.30 unit=kWh
